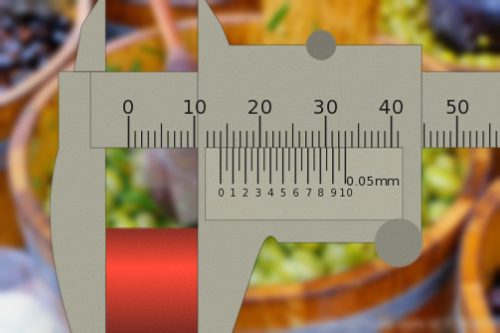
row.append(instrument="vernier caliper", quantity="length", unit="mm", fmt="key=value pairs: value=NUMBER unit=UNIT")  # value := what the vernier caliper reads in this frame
value=14.0 unit=mm
